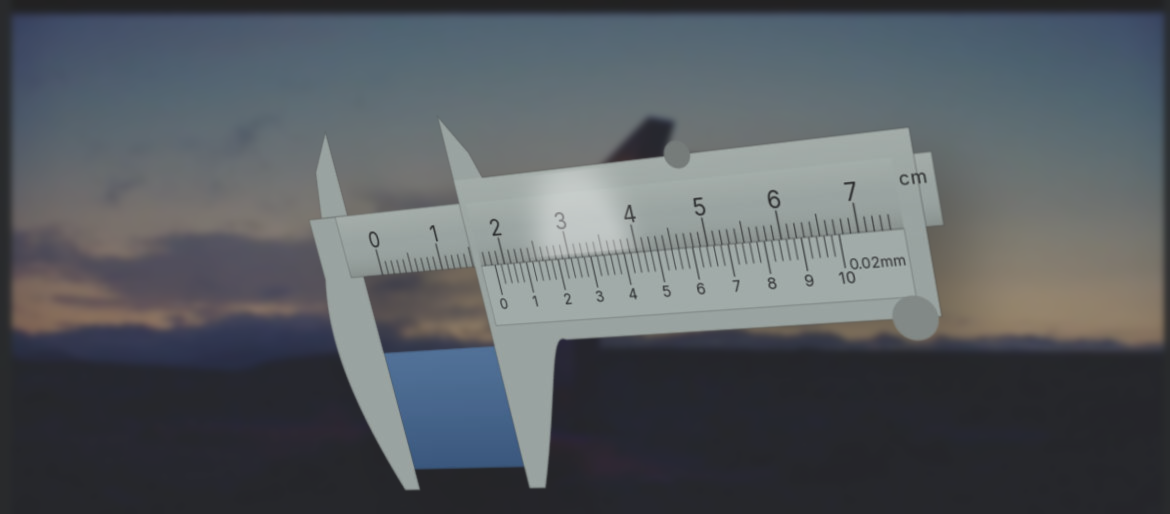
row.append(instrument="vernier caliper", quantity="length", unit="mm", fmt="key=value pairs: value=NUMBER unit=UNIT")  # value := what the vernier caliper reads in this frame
value=18.5 unit=mm
